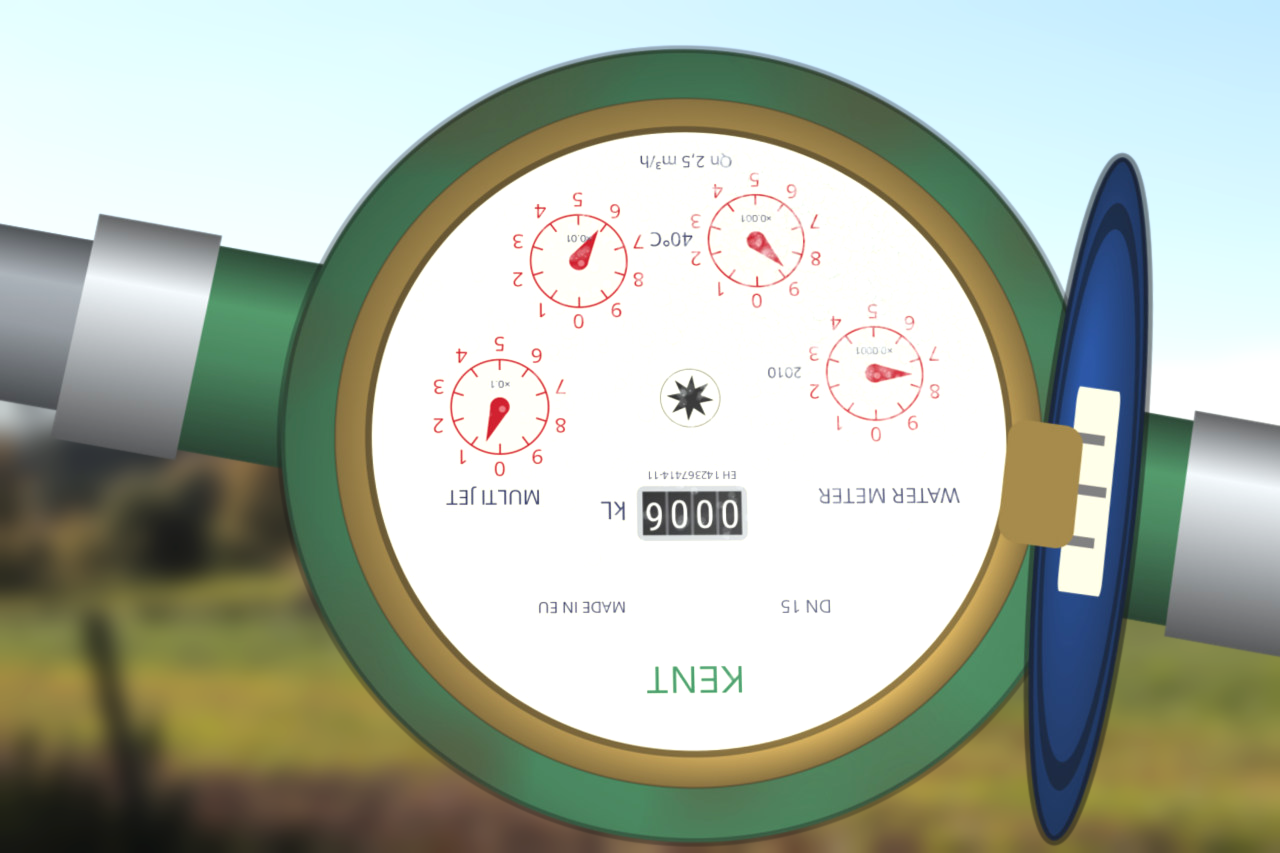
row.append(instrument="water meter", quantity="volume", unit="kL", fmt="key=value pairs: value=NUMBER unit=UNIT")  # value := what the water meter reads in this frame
value=6.0587 unit=kL
